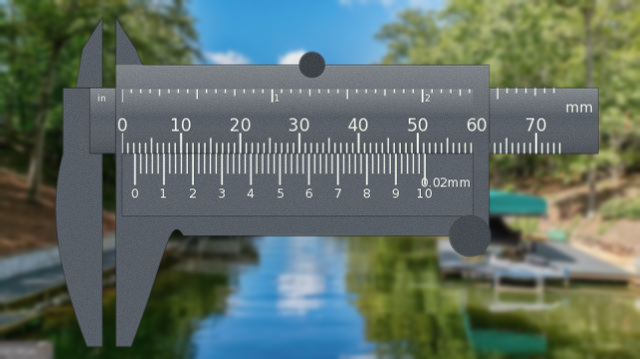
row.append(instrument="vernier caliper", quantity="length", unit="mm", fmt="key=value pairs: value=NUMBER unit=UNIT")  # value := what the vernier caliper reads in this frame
value=2.2 unit=mm
